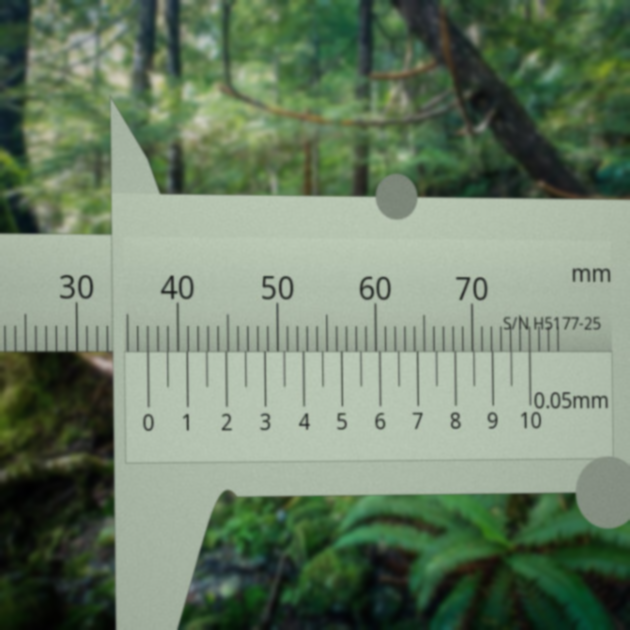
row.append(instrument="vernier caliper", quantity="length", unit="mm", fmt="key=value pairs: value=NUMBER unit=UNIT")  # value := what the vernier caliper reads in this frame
value=37.0 unit=mm
